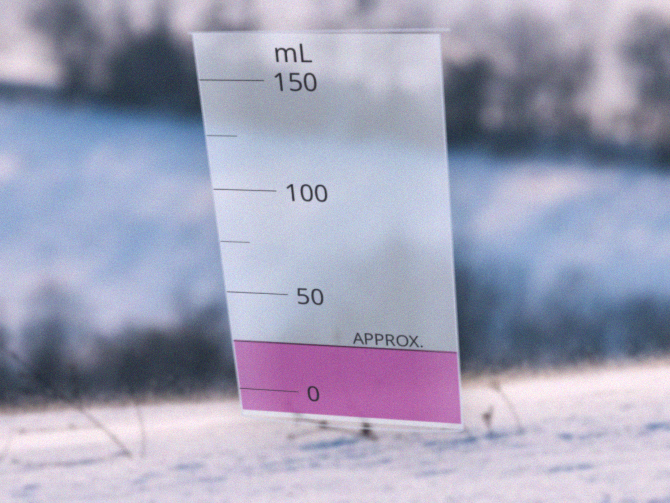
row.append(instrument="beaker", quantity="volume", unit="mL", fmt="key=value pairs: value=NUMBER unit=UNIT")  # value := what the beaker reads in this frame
value=25 unit=mL
